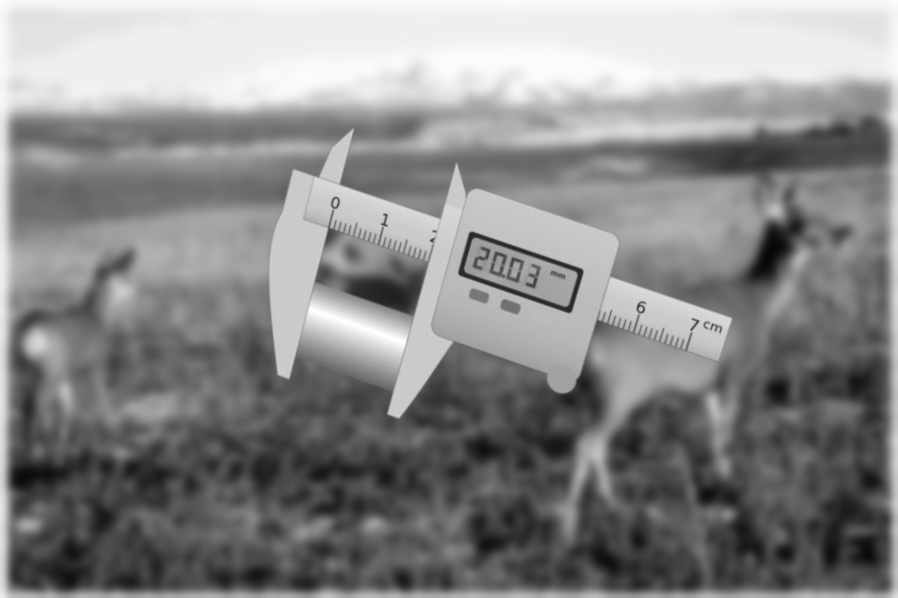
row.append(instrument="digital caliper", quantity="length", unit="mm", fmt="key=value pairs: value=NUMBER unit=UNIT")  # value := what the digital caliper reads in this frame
value=20.03 unit=mm
